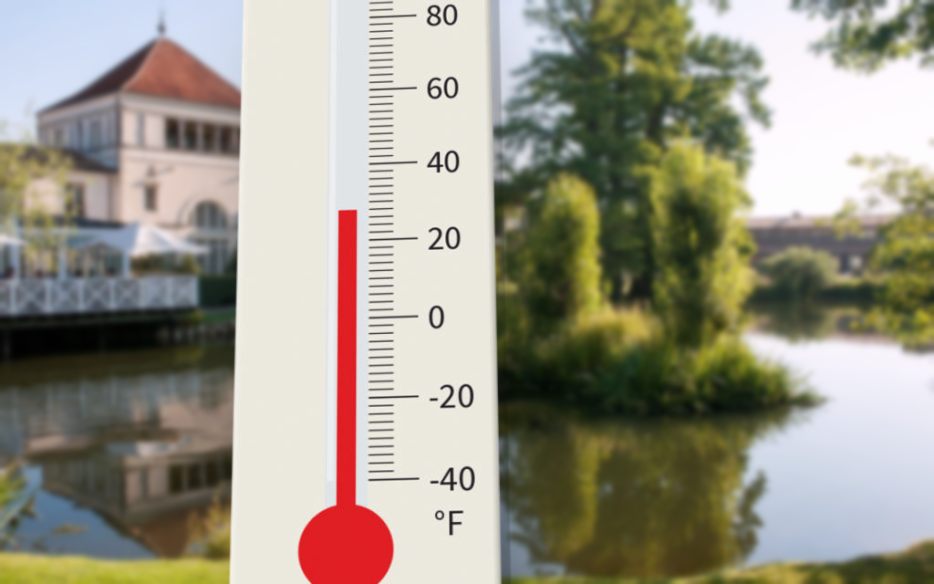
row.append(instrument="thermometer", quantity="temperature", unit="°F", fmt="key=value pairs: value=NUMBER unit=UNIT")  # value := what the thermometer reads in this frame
value=28 unit=°F
